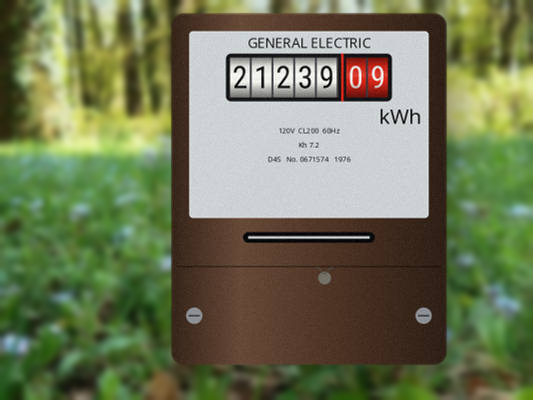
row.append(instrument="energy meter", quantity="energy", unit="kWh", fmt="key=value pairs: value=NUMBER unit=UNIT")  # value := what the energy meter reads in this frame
value=21239.09 unit=kWh
